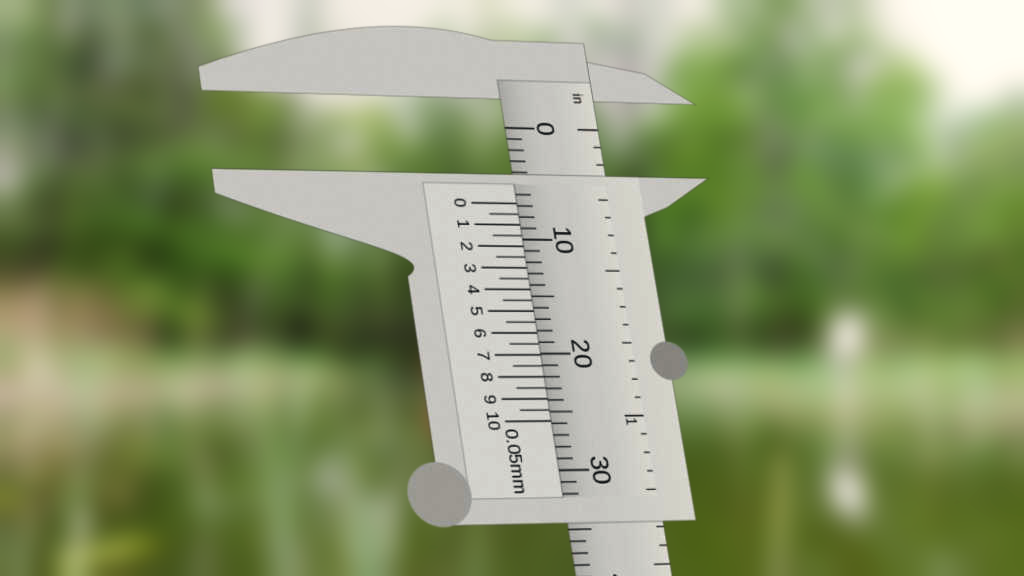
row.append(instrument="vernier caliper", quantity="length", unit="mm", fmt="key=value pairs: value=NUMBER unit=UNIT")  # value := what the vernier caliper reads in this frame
value=6.8 unit=mm
